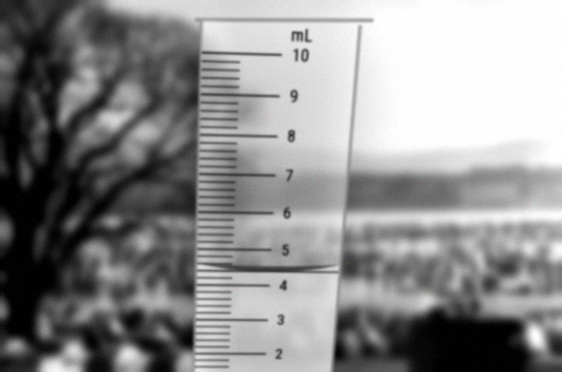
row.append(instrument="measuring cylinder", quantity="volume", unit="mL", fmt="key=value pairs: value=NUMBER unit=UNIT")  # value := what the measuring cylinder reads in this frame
value=4.4 unit=mL
